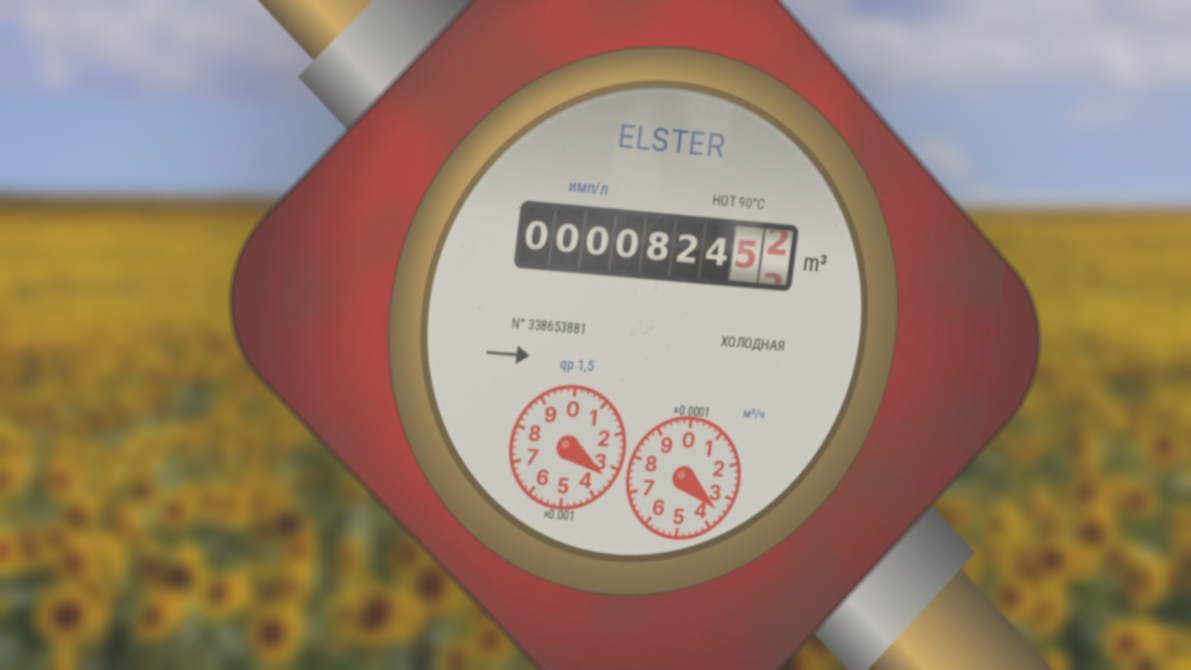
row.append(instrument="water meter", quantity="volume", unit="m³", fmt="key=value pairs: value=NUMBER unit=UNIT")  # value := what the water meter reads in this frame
value=824.5233 unit=m³
